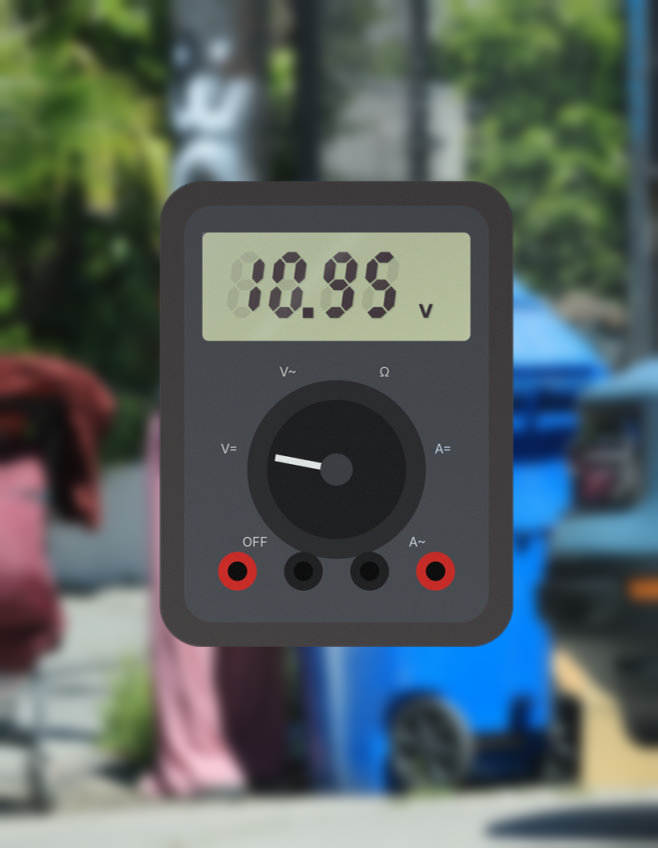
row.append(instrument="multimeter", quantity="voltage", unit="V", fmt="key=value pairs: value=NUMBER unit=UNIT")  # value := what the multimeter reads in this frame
value=10.95 unit=V
